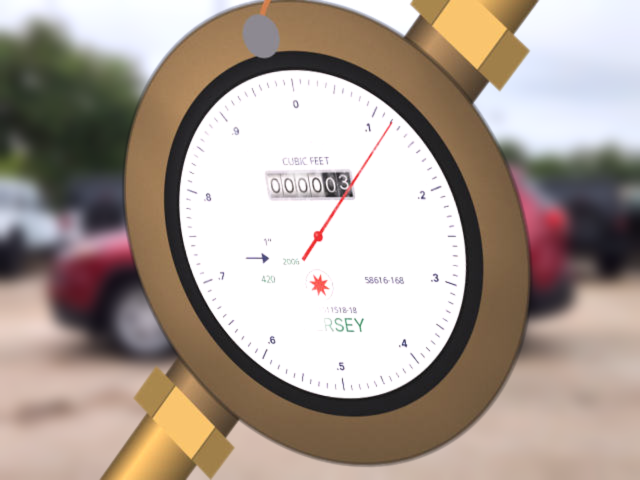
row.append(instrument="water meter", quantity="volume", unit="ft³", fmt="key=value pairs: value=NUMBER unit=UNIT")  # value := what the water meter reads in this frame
value=3.12 unit=ft³
